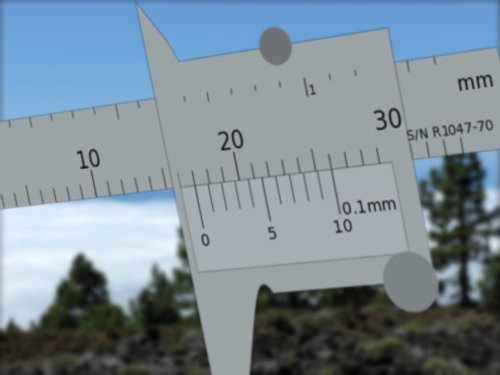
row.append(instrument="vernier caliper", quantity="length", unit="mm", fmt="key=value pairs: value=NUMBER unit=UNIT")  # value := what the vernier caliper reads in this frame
value=17.0 unit=mm
